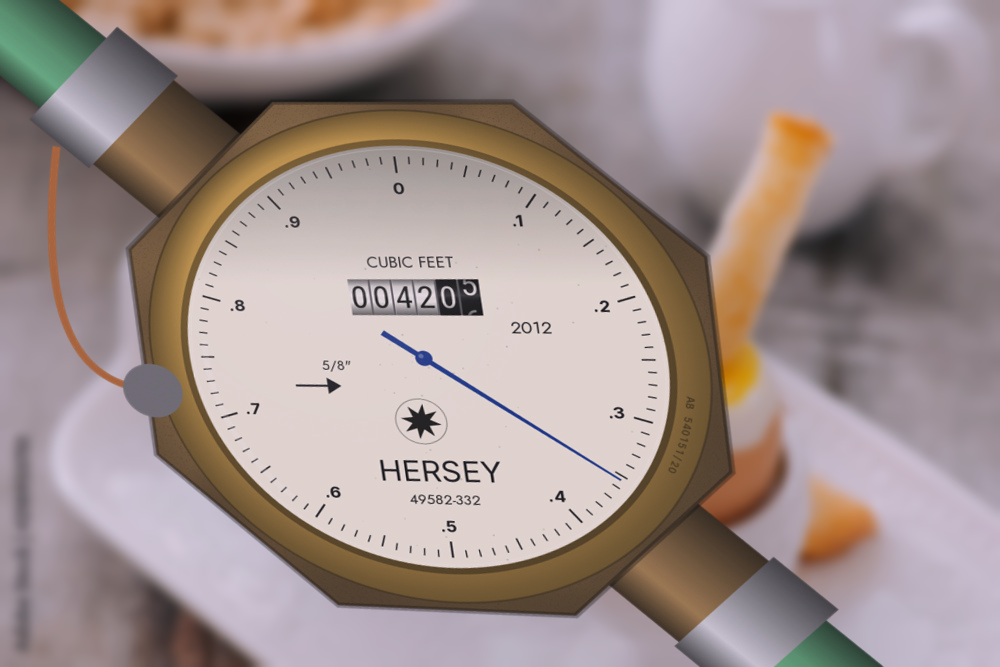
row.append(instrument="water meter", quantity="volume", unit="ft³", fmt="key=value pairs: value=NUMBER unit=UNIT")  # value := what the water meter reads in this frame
value=4205.35 unit=ft³
